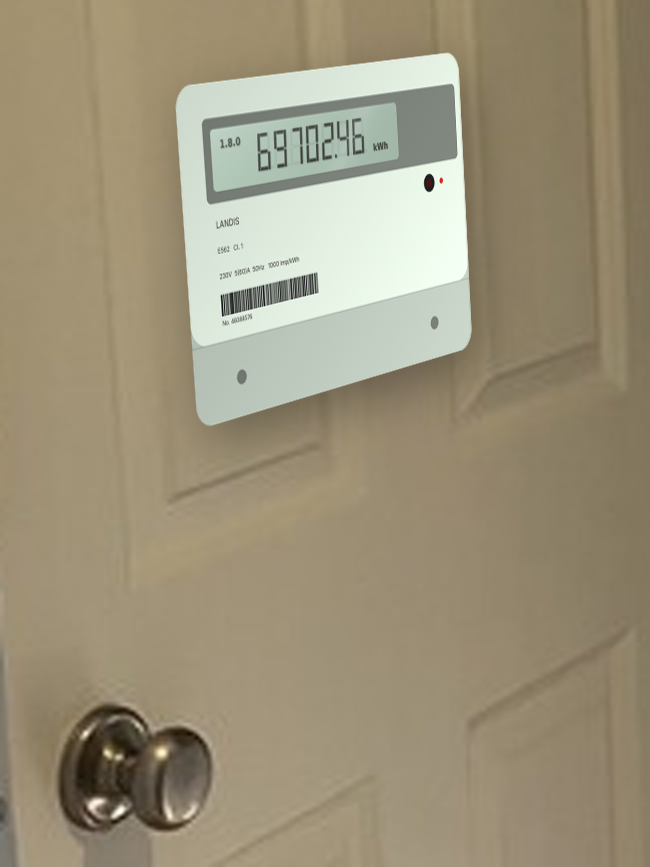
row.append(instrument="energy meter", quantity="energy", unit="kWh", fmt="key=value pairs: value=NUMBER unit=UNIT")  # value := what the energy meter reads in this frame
value=69702.46 unit=kWh
